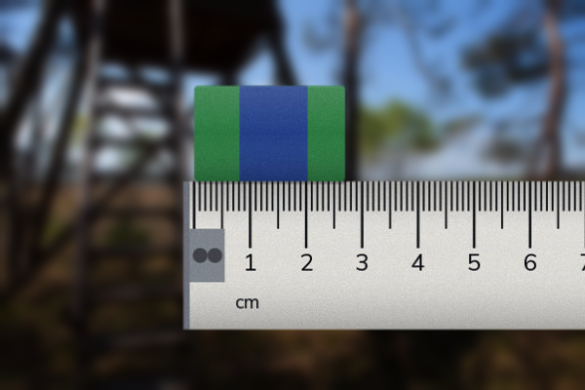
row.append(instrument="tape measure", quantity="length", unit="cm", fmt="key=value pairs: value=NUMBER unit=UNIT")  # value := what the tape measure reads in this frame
value=2.7 unit=cm
